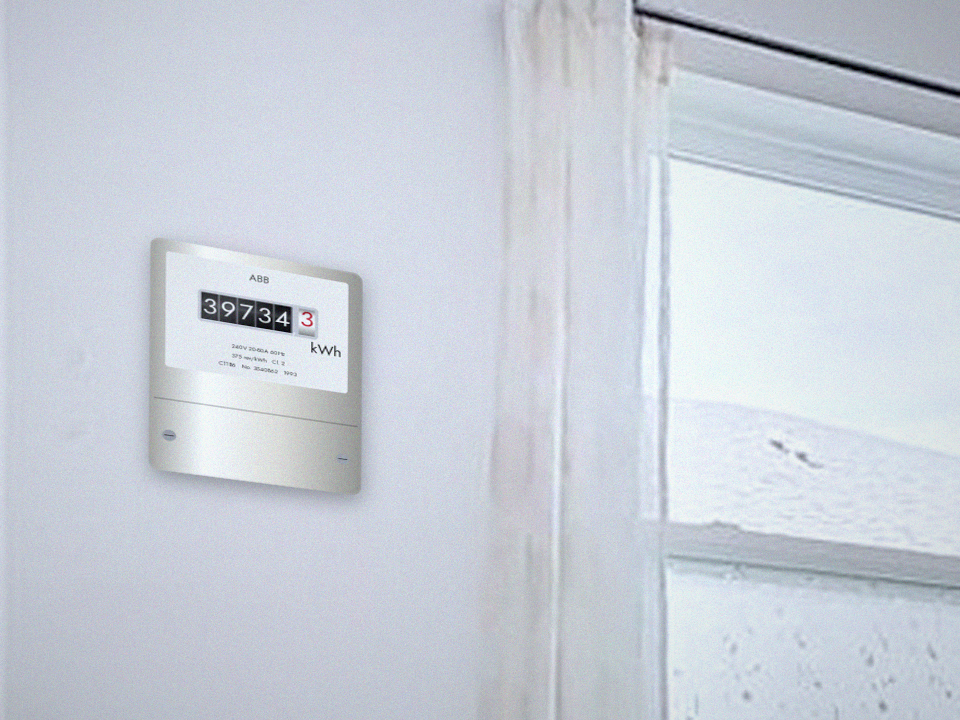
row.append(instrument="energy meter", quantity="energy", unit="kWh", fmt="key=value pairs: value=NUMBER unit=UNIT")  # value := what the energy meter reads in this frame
value=39734.3 unit=kWh
